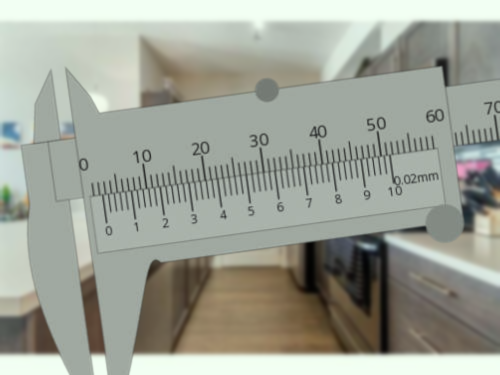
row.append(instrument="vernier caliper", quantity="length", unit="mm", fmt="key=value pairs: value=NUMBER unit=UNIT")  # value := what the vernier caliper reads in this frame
value=2.5 unit=mm
